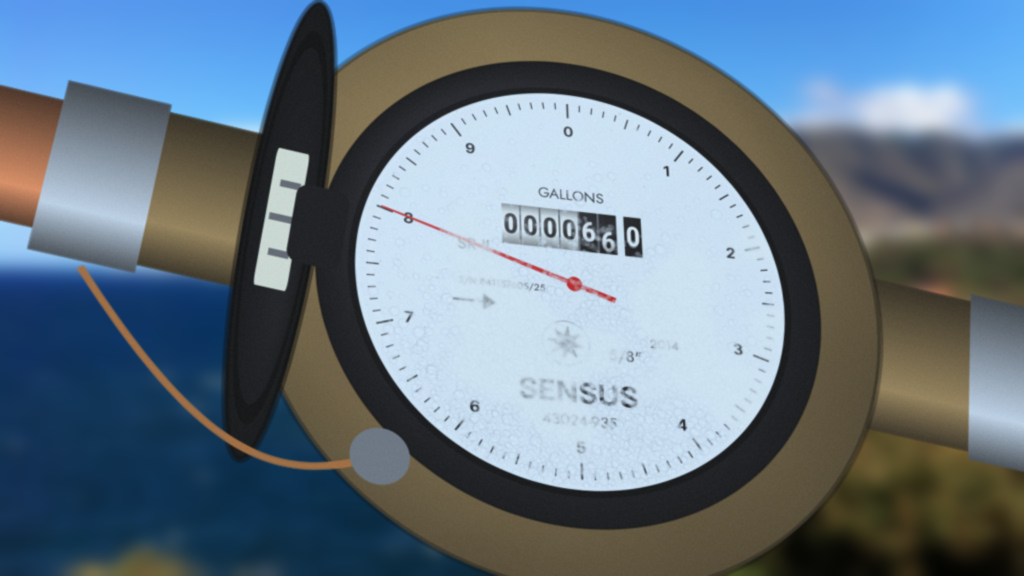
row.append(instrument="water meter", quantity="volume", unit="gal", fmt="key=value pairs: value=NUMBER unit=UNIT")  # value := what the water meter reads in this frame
value=658.0 unit=gal
